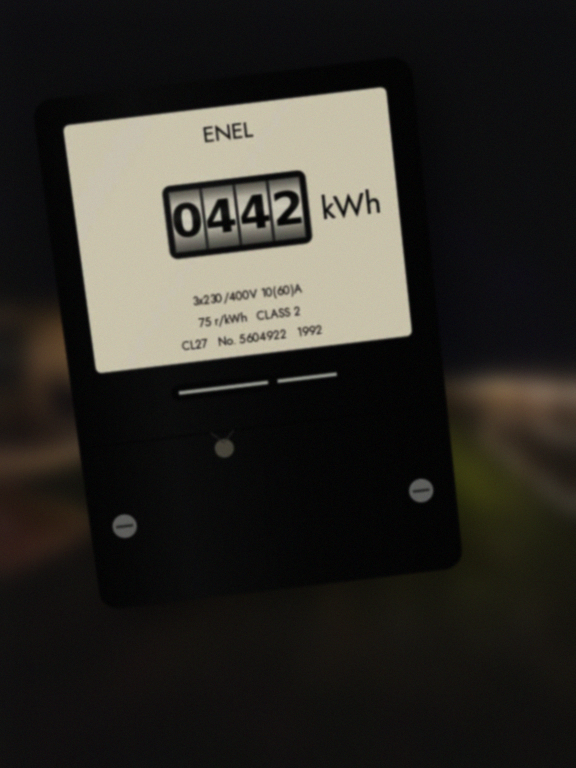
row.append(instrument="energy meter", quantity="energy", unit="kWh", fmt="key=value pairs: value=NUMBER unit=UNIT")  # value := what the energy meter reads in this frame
value=442 unit=kWh
